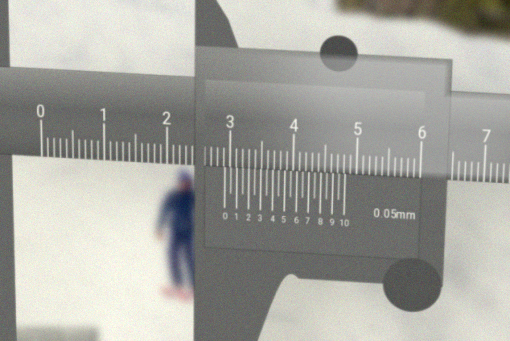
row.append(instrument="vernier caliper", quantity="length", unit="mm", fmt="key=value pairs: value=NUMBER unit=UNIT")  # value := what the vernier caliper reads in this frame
value=29.2 unit=mm
